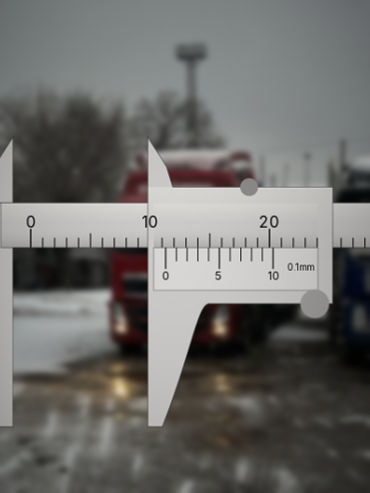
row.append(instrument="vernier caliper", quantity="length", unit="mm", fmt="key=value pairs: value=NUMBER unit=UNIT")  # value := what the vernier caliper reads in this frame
value=11.3 unit=mm
